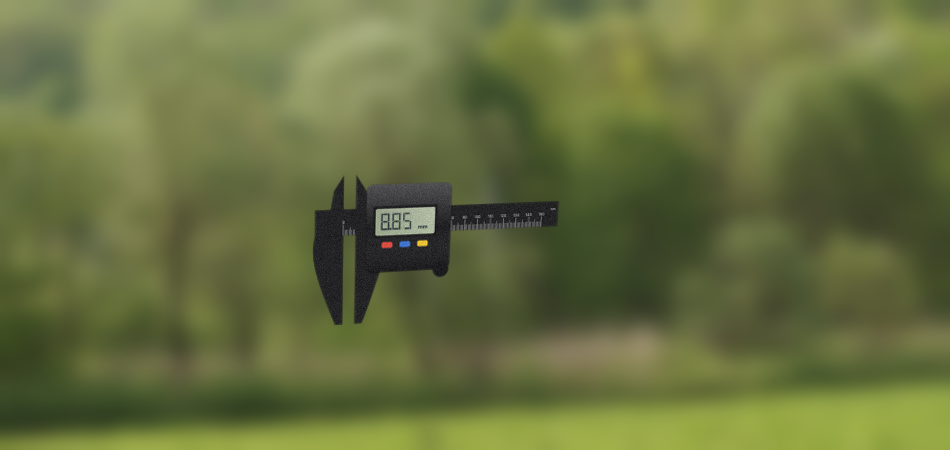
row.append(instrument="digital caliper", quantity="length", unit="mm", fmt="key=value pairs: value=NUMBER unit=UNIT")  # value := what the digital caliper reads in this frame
value=8.85 unit=mm
